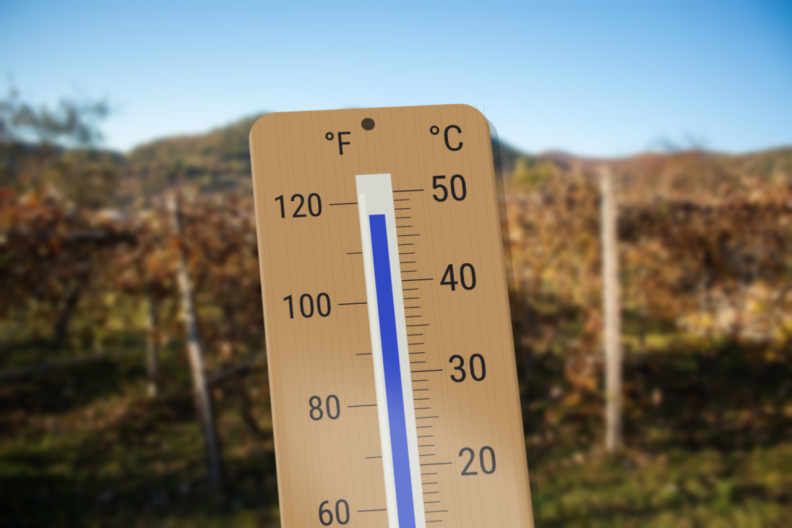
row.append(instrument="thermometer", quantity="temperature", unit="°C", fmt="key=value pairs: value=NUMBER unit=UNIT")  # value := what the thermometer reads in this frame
value=47.5 unit=°C
